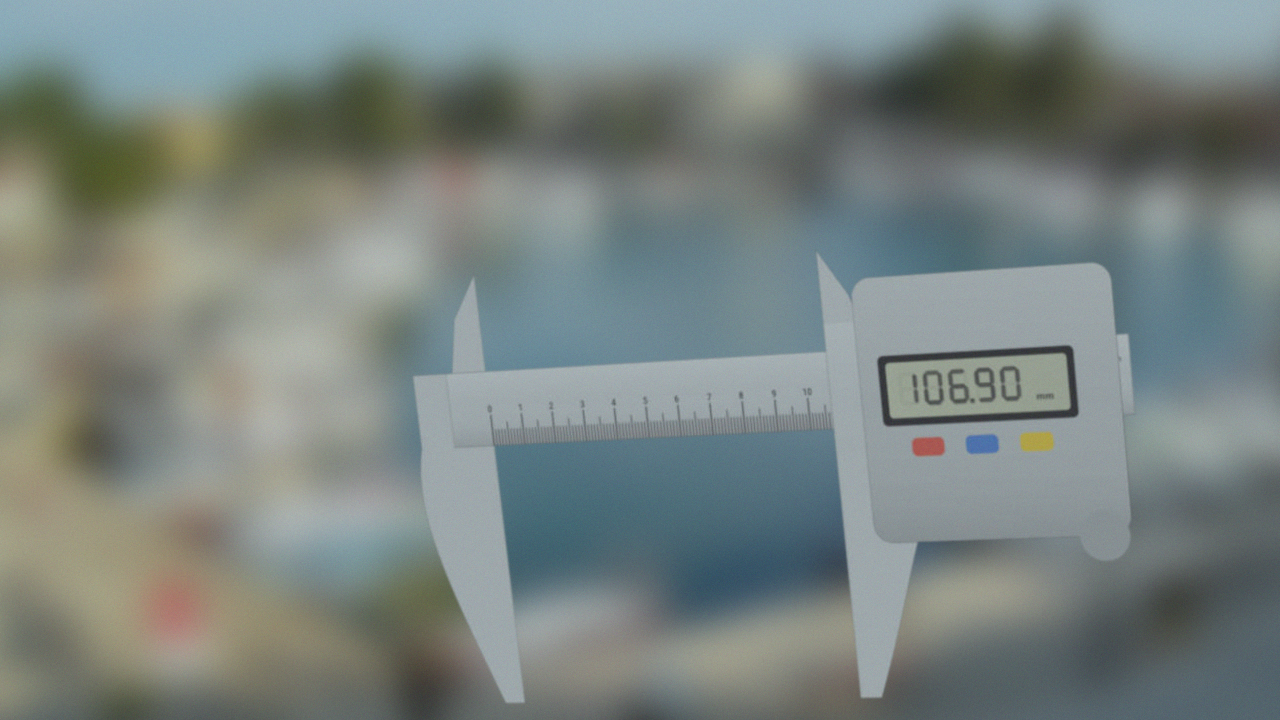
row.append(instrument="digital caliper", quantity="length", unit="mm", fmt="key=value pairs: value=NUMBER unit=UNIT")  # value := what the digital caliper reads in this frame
value=106.90 unit=mm
